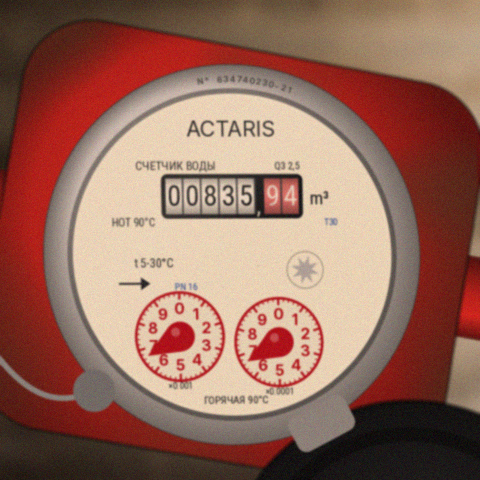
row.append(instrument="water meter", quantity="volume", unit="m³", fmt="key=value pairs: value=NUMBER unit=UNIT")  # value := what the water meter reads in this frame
value=835.9466 unit=m³
